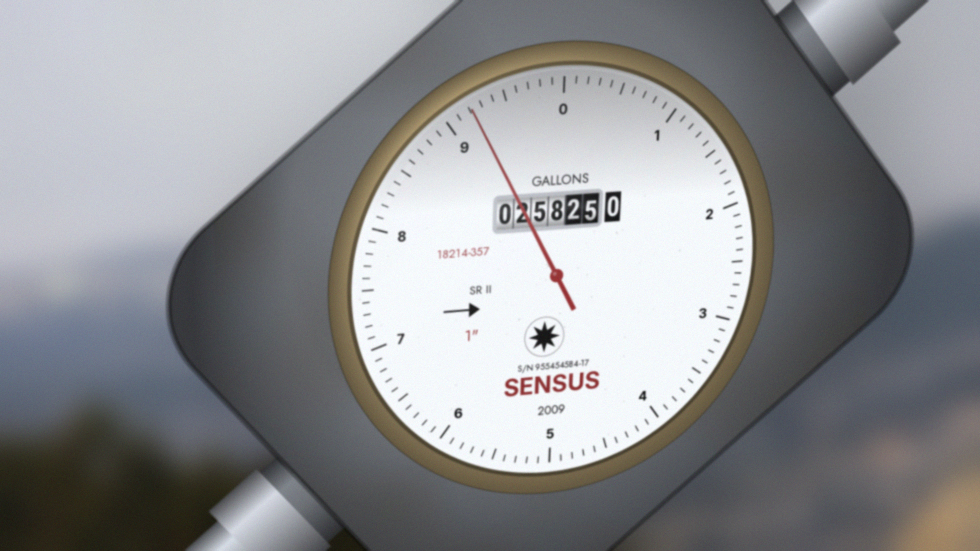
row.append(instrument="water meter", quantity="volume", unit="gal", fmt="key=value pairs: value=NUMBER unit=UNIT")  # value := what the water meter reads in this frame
value=258249.2 unit=gal
